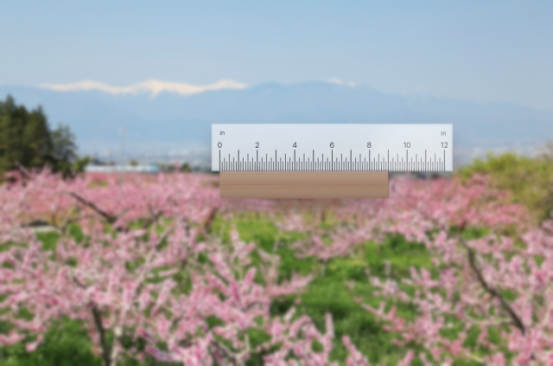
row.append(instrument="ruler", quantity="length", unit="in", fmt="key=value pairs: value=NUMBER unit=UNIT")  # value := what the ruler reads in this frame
value=9 unit=in
